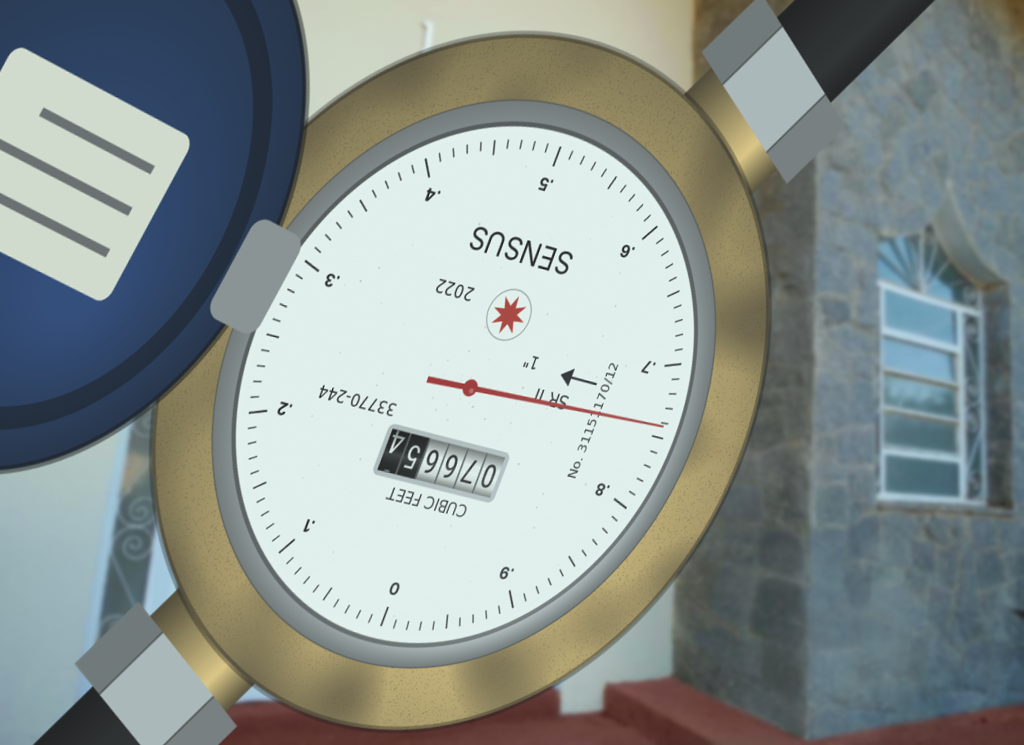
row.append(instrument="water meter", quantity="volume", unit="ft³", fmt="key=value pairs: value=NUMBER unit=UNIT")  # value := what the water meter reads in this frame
value=76653.74 unit=ft³
